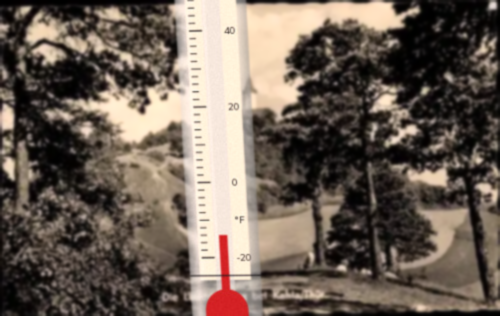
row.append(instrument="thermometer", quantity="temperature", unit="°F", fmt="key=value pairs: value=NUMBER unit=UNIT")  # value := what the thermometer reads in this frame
value=-14 unit=°F
